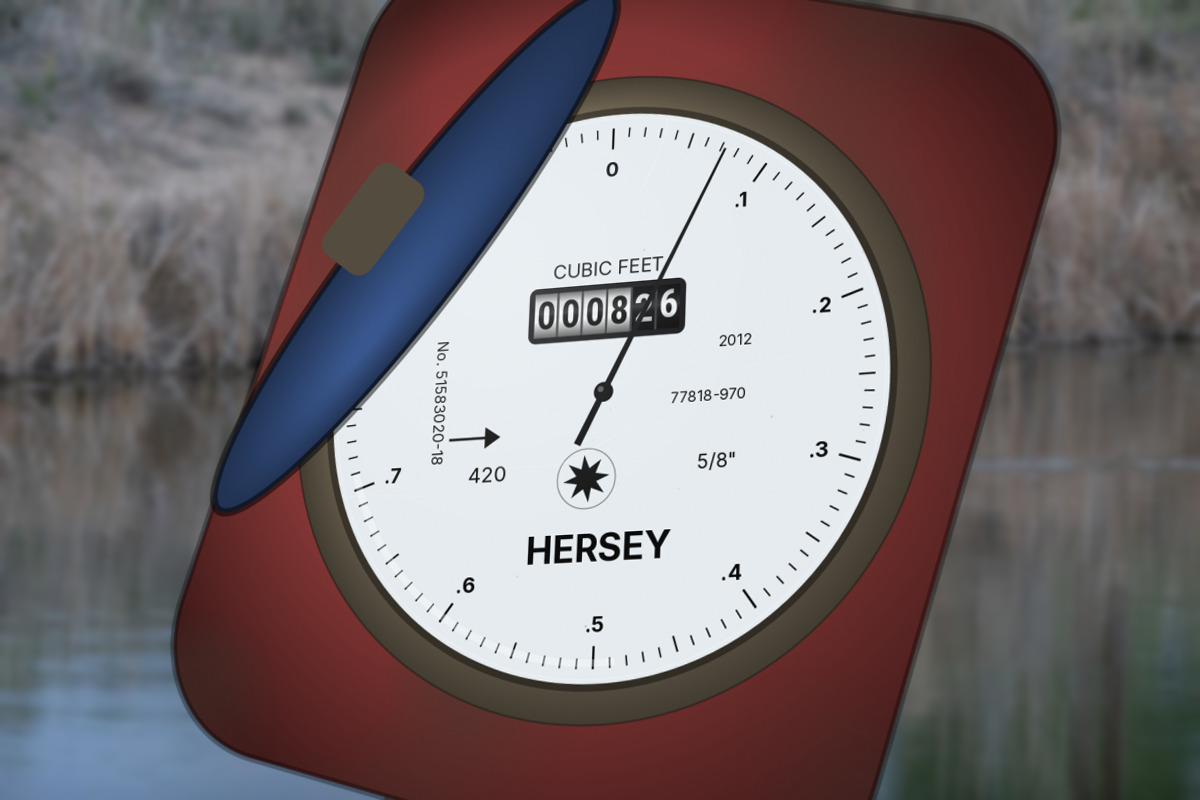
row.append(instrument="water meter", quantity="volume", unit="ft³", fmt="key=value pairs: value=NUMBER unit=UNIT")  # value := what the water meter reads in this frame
value=826.07 unit=ft³
